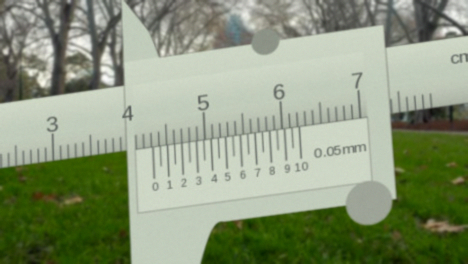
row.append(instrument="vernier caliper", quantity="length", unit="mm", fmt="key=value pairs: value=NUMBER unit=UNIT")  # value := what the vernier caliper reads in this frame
value=43.2 unit=mm
